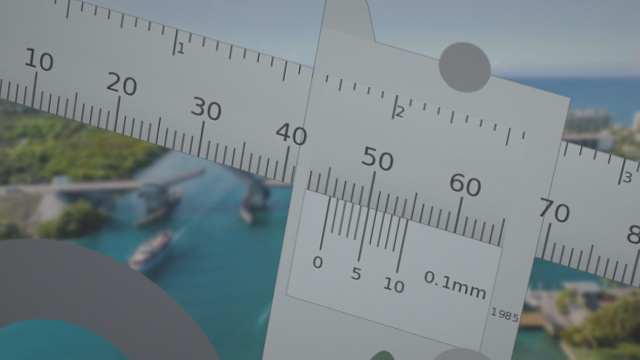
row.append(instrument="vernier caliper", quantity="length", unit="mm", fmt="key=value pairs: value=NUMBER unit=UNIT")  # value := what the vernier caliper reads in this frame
value=45.6 unit=mm
